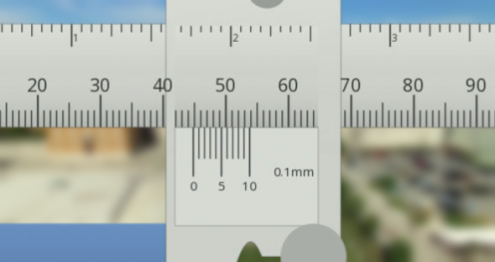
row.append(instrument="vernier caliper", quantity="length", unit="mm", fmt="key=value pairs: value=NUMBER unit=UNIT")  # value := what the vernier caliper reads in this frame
value=44.8 unit=mm
